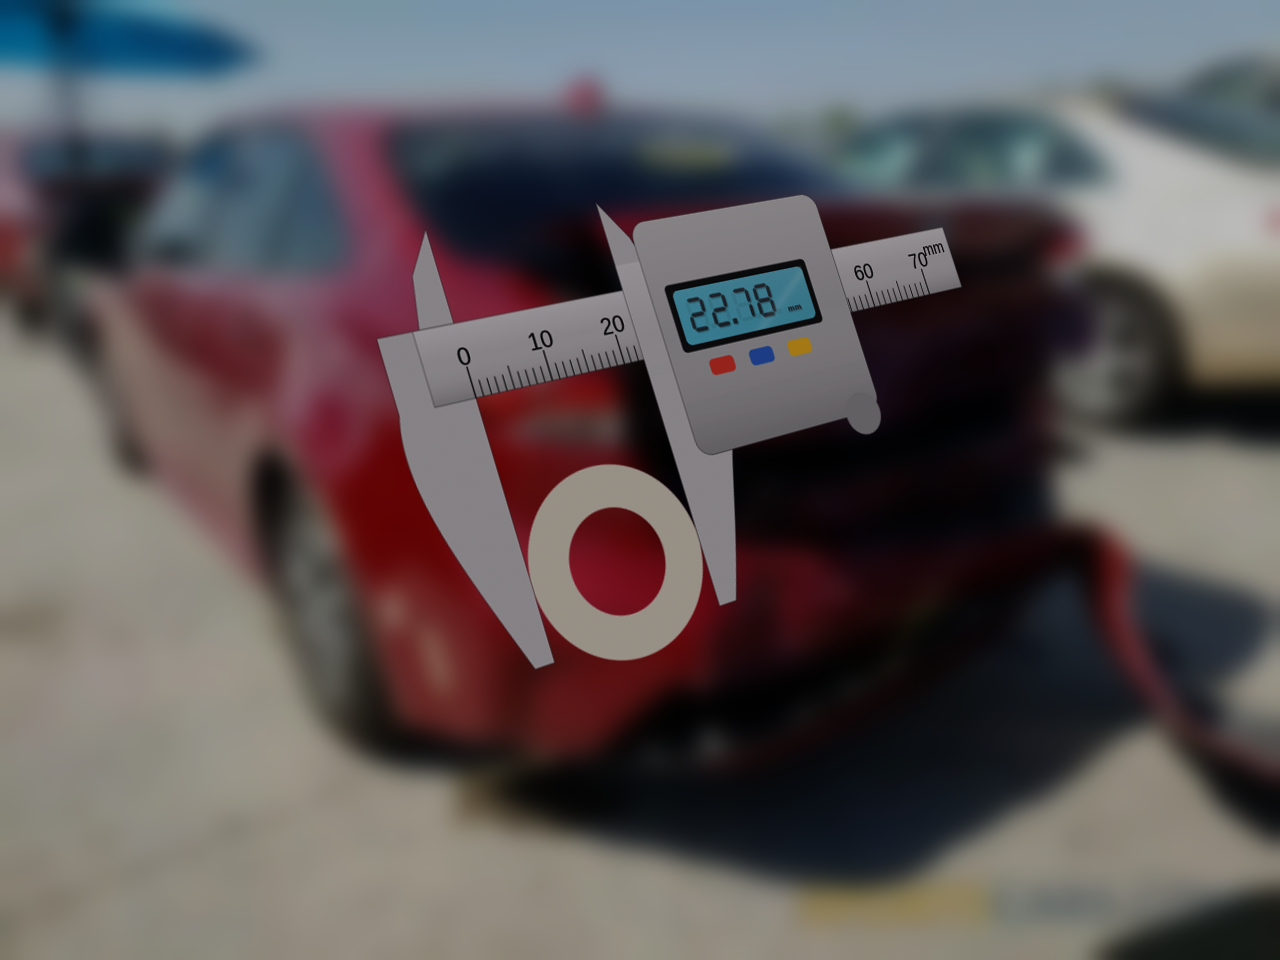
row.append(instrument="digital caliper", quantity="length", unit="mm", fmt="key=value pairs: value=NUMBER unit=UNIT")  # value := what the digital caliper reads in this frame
value=22.78 unit=mm
